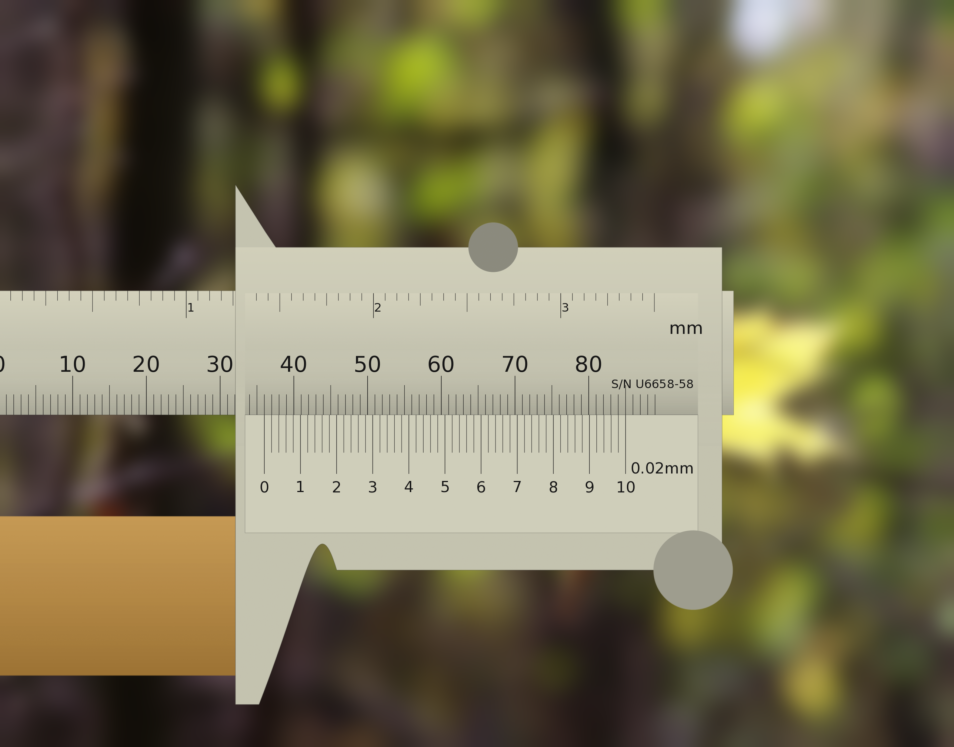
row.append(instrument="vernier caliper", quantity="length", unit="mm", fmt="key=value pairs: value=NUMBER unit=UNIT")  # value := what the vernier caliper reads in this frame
value=36.0 unit=mm
